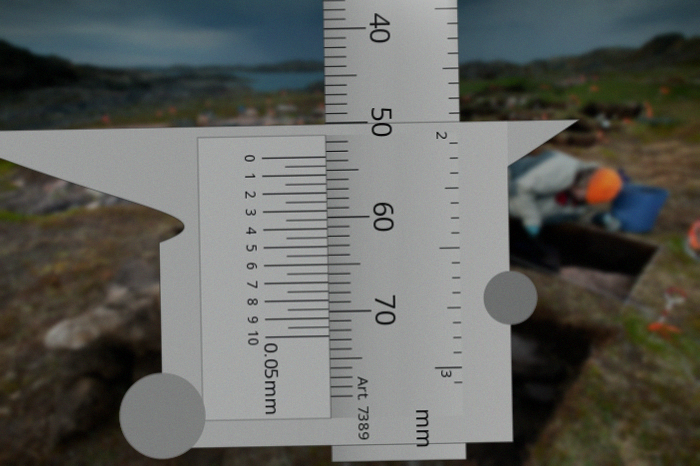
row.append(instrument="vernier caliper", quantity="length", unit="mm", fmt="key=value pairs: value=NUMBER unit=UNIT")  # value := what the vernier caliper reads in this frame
value=53.6 unit=mm
